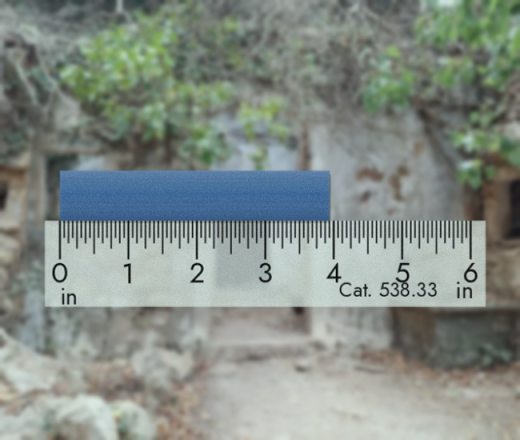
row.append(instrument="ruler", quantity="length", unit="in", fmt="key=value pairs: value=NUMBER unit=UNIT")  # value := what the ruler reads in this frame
value=3.9375 unit=in
